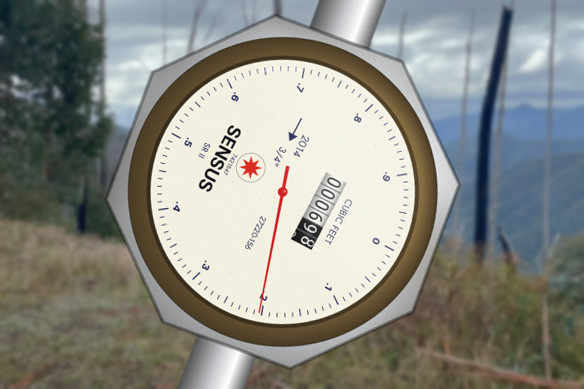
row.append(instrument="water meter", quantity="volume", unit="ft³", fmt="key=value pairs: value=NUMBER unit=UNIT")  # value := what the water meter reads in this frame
value=698.20 unit=ft³
